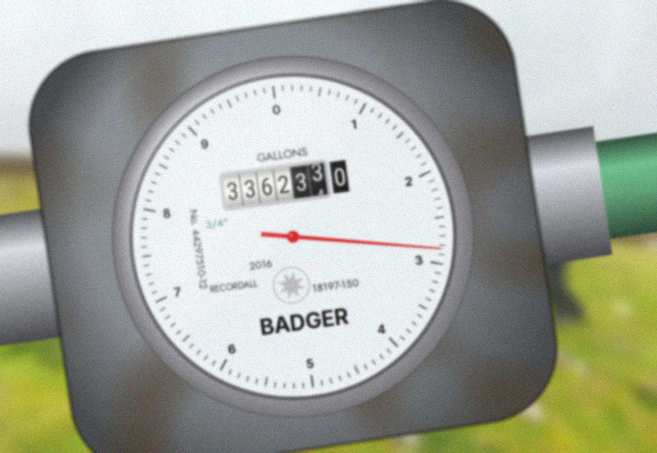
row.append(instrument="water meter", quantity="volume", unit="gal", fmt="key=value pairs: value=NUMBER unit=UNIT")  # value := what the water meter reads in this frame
value=3362332.8 unit=gal
